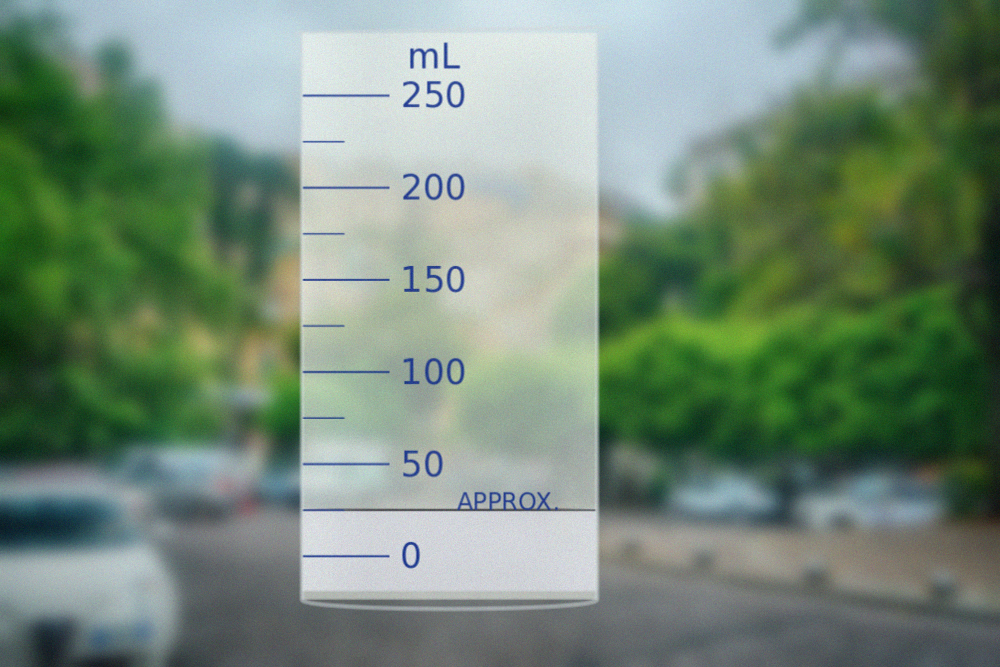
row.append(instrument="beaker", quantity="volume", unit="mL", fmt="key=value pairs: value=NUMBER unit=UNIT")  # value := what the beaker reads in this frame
value=25 unit=mL
